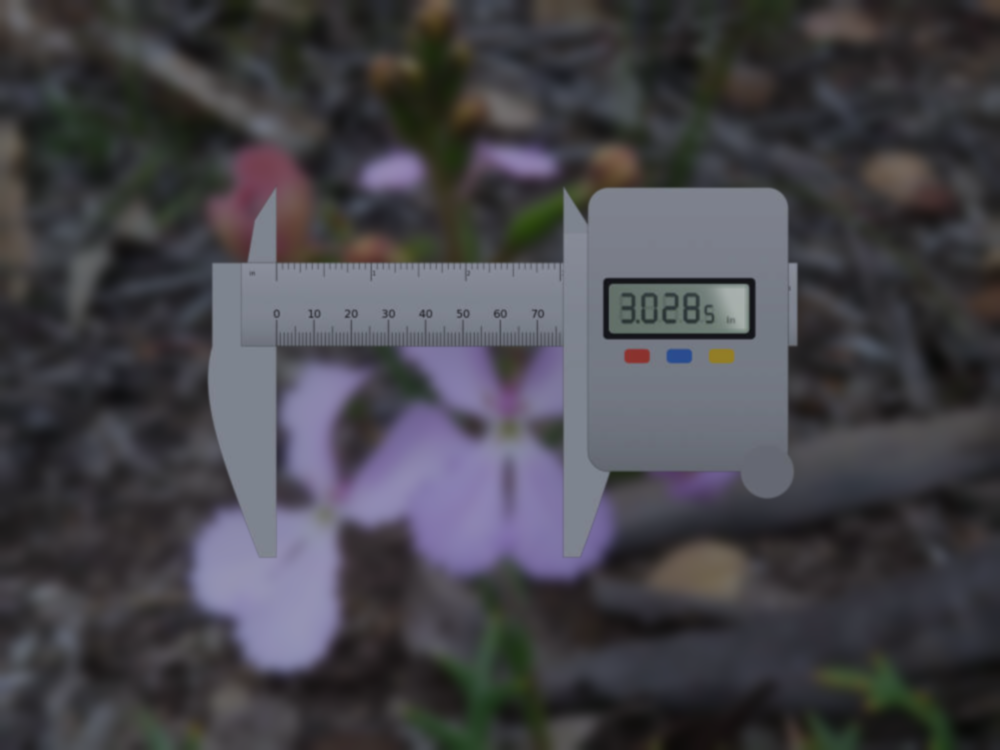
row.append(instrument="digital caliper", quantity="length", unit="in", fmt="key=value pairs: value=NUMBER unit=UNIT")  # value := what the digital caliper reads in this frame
value=3.0285 unit=in
